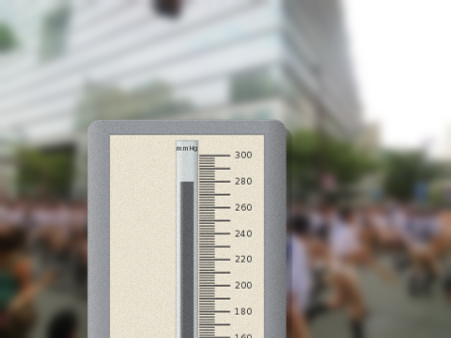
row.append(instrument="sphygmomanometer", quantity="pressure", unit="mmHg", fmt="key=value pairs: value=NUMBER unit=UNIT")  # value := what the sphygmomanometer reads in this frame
value=280 unit=mmHg
